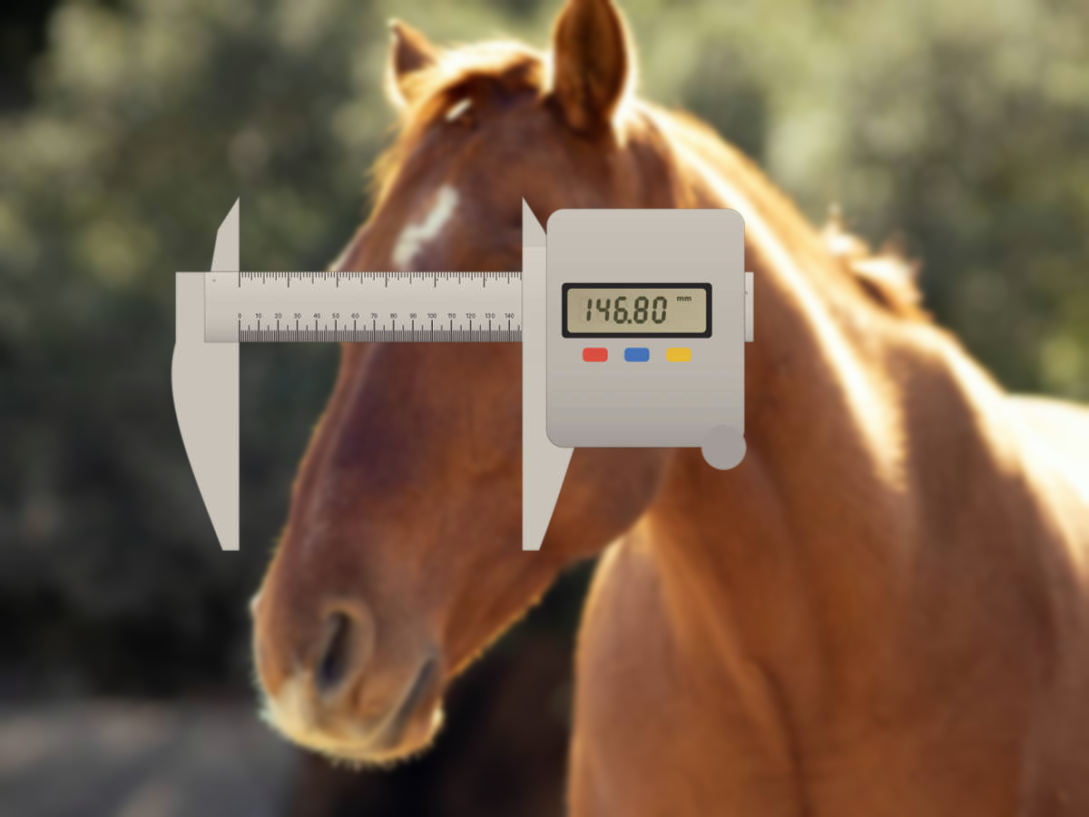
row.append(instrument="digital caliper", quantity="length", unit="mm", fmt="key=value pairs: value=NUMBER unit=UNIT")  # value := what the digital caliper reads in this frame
value=146.80 unit=mm
